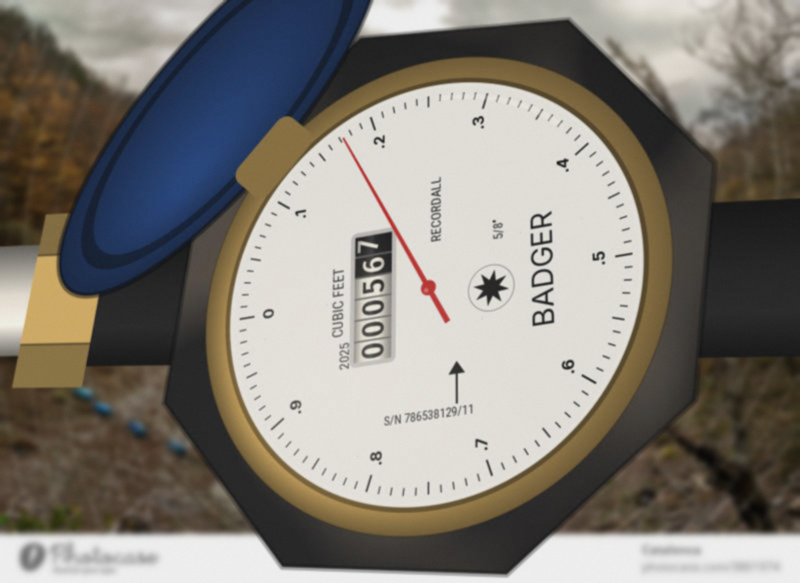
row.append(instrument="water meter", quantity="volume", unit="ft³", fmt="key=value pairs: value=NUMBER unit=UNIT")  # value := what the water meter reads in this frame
value=567.17 unit=ft³
